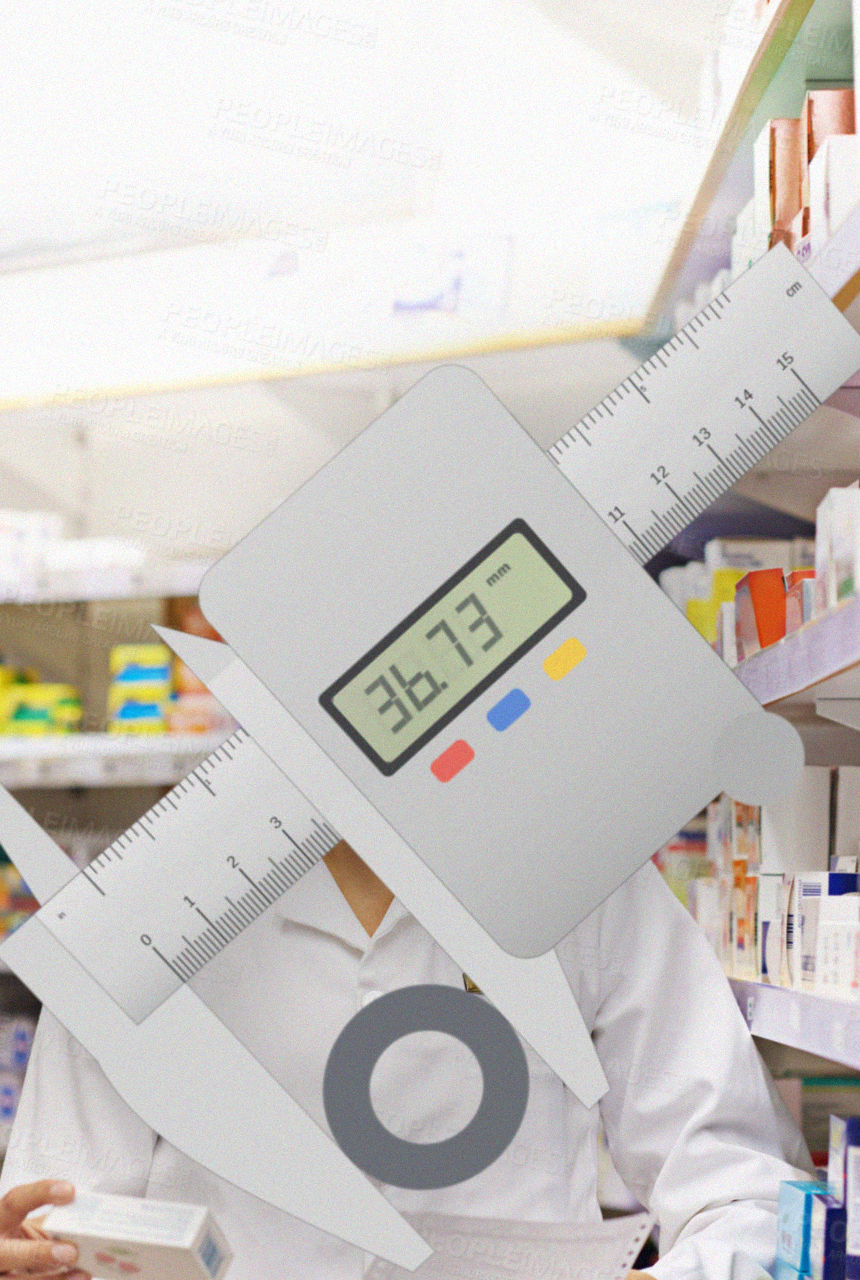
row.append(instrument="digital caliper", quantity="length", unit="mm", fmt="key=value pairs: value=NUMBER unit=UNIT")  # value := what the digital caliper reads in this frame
value=36.73 unit=mm
